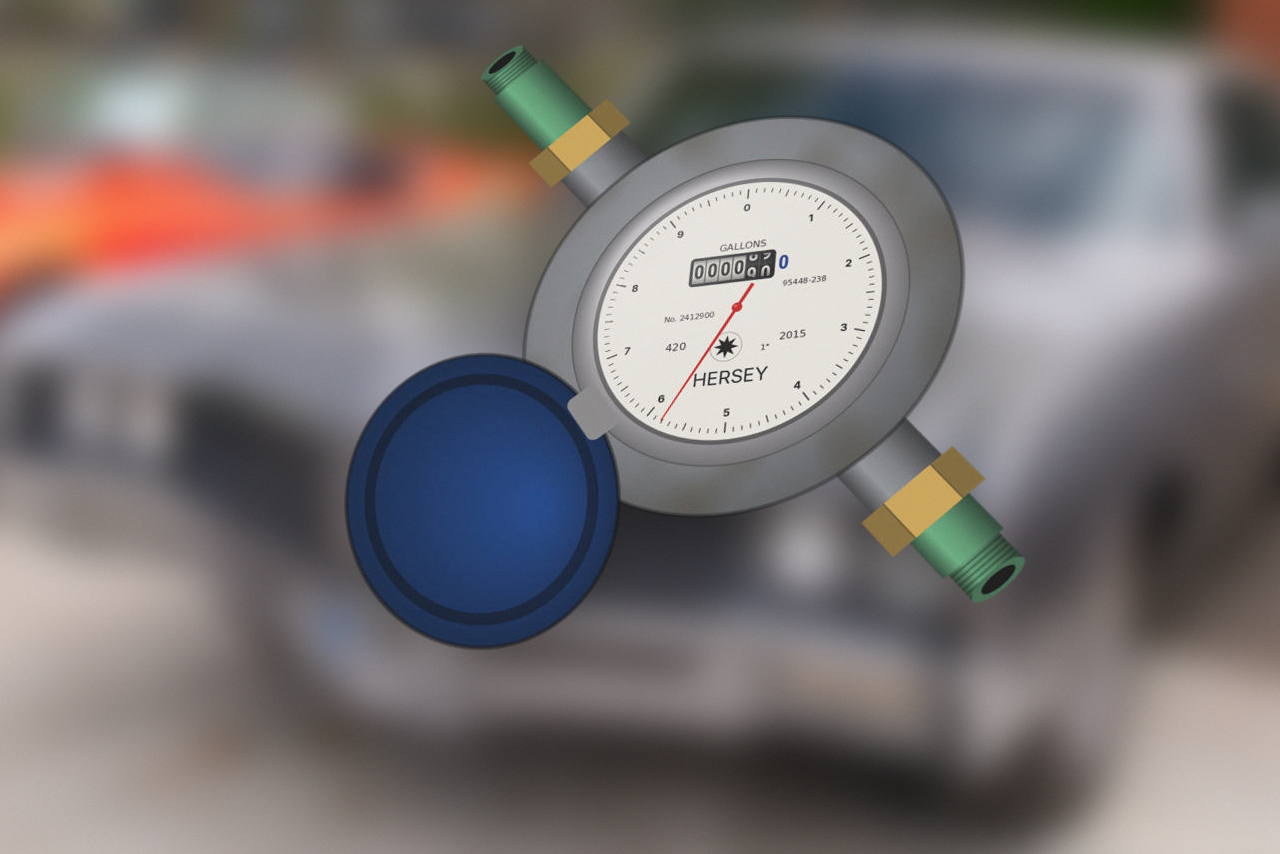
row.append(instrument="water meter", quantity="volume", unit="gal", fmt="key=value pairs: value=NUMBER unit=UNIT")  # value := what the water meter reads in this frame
value=895.8 unit=gal
